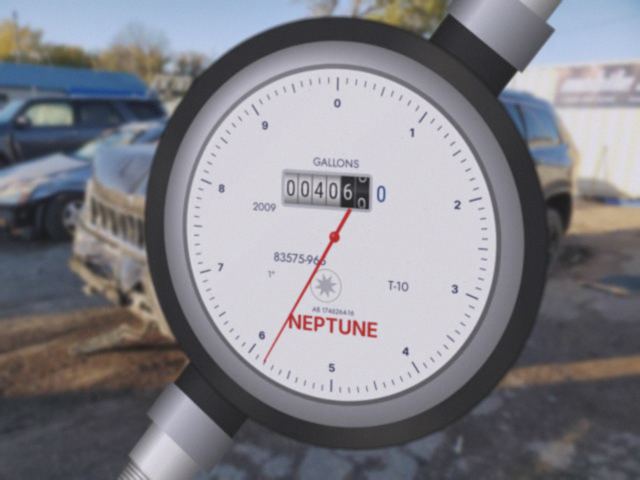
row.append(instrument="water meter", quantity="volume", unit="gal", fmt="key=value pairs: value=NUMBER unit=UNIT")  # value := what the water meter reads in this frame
value=40685.8 unit=gal
